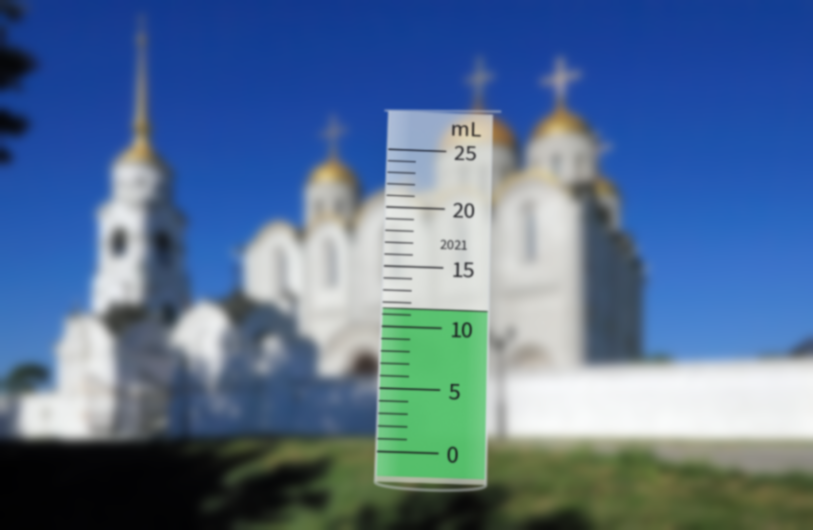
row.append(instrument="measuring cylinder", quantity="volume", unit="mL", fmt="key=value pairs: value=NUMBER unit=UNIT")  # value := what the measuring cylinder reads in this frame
value=11.5 unit=mL
